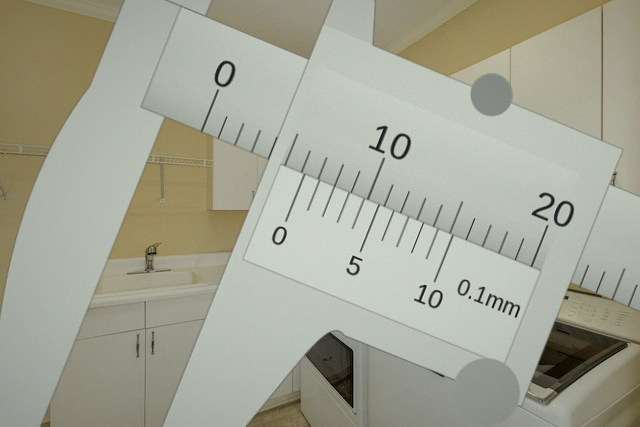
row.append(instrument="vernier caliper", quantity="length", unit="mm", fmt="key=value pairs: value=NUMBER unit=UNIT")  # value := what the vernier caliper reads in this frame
value=6.2 unit=mm
